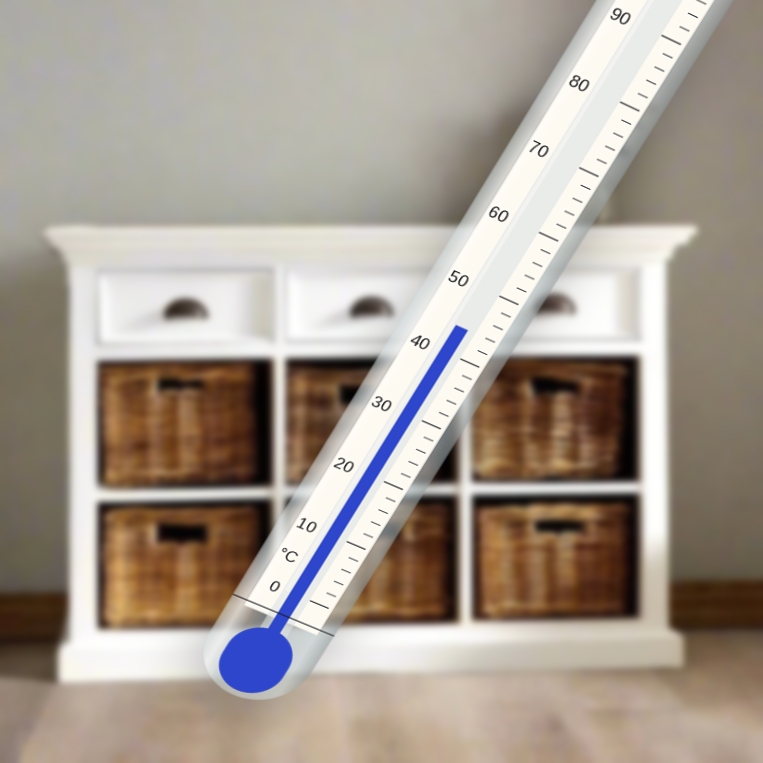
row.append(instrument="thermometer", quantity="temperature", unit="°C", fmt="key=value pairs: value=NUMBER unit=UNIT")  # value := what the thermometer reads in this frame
value=44 unit=°C
